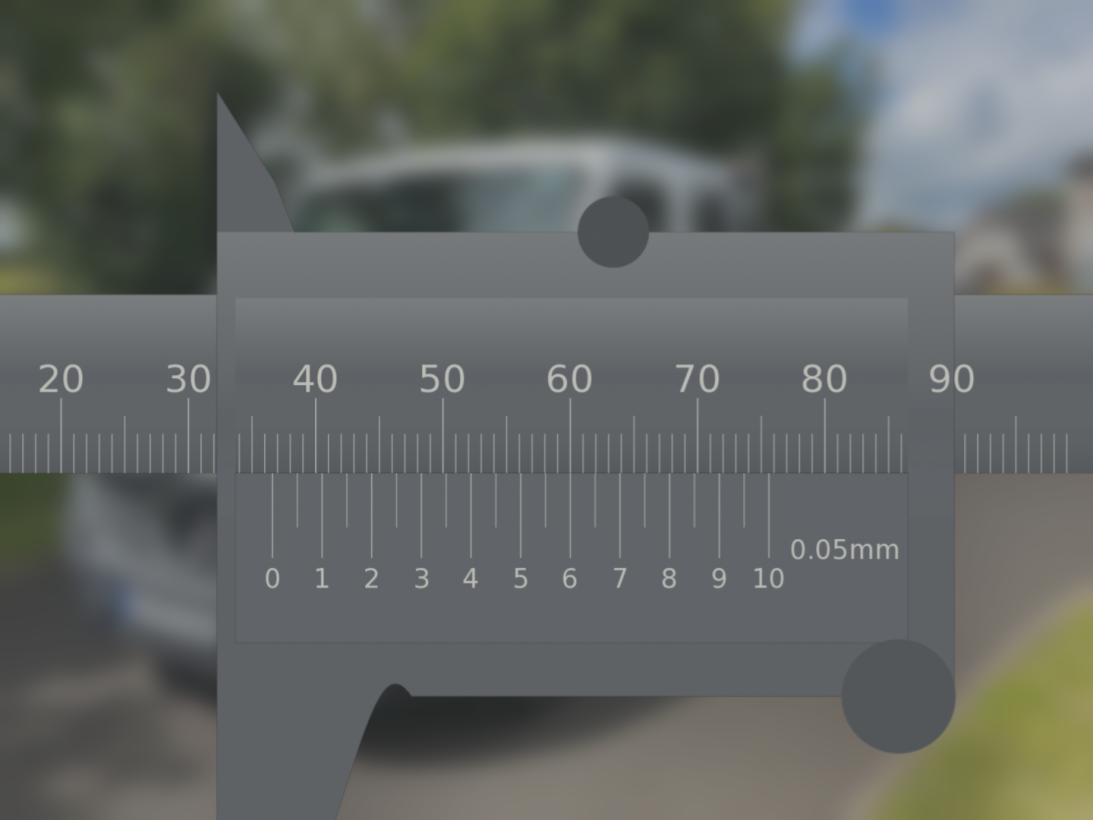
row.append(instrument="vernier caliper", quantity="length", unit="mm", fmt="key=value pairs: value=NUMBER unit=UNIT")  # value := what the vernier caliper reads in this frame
value=36.6 unit=mm
